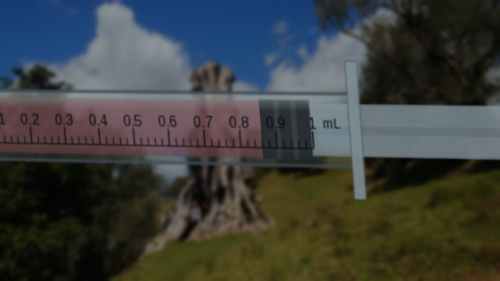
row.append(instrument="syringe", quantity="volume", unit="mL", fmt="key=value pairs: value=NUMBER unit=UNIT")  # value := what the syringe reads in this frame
value=0.86 unit=mL
